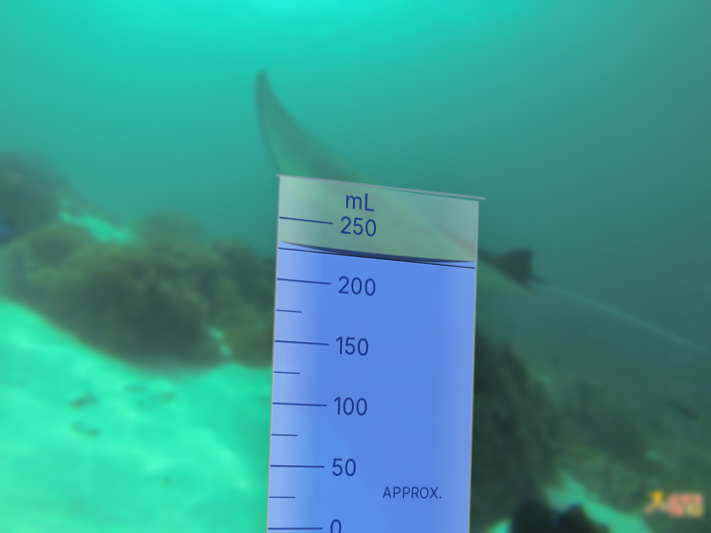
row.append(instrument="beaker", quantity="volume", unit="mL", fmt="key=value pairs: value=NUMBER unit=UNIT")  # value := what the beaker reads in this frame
value=225 unit=mL
